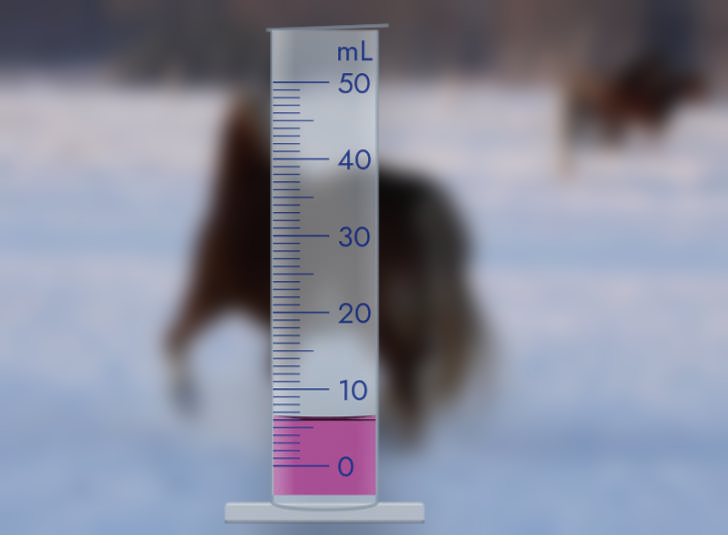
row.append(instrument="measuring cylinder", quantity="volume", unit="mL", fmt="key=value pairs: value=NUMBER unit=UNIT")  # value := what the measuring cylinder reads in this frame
value=6 unit=mL
